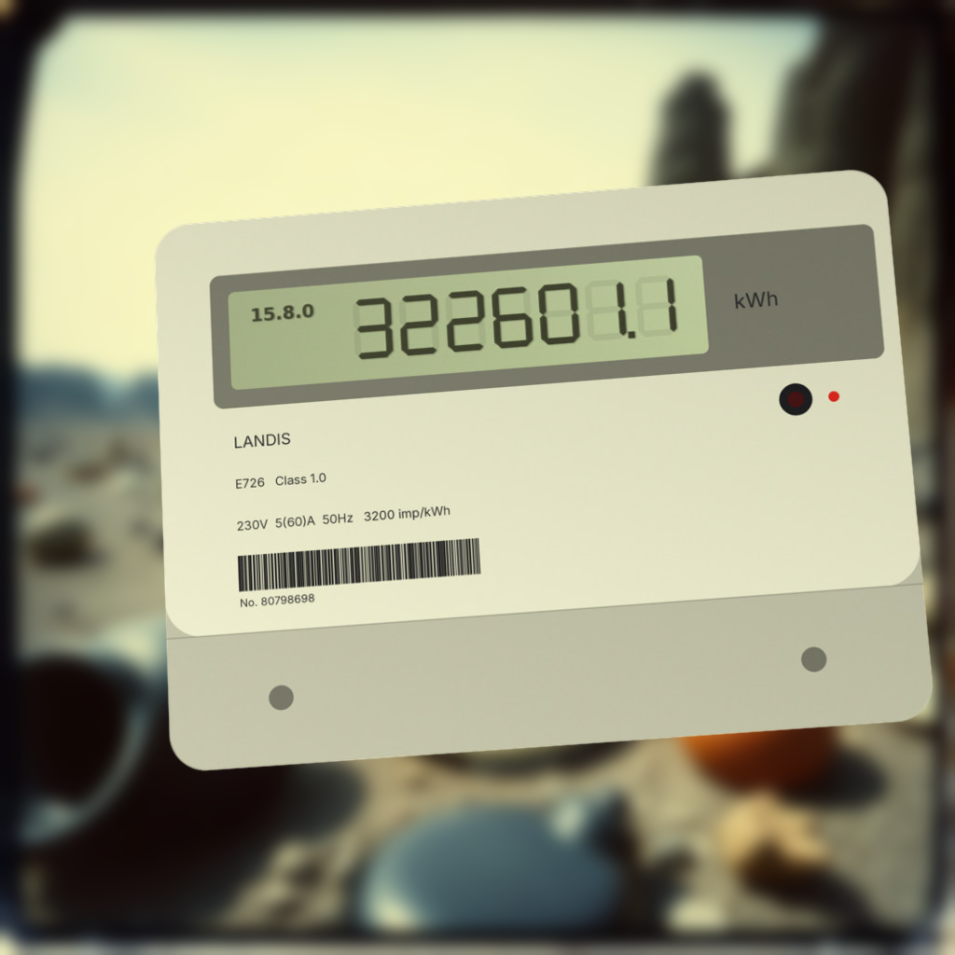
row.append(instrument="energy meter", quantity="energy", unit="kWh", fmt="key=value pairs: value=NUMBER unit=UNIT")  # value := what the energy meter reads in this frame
value=322601.1 unit=kWh
